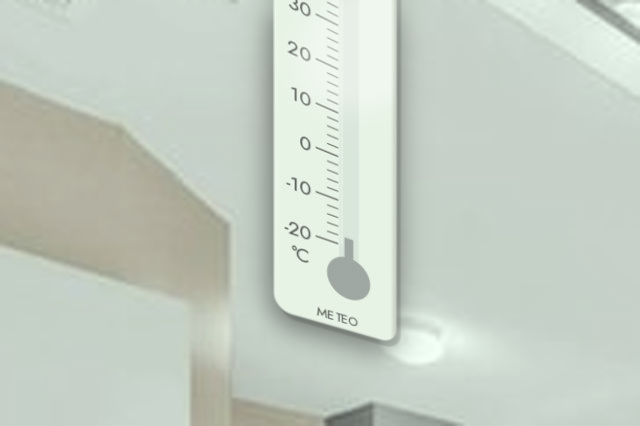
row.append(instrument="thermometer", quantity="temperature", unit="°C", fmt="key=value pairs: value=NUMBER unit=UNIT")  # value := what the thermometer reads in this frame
value=-18 unit=°C
